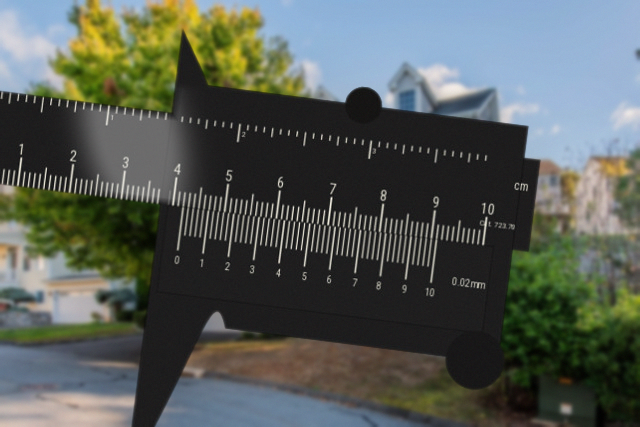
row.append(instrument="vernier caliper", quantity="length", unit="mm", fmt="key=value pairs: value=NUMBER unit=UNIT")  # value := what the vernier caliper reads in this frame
value=42.0 unit=mm
